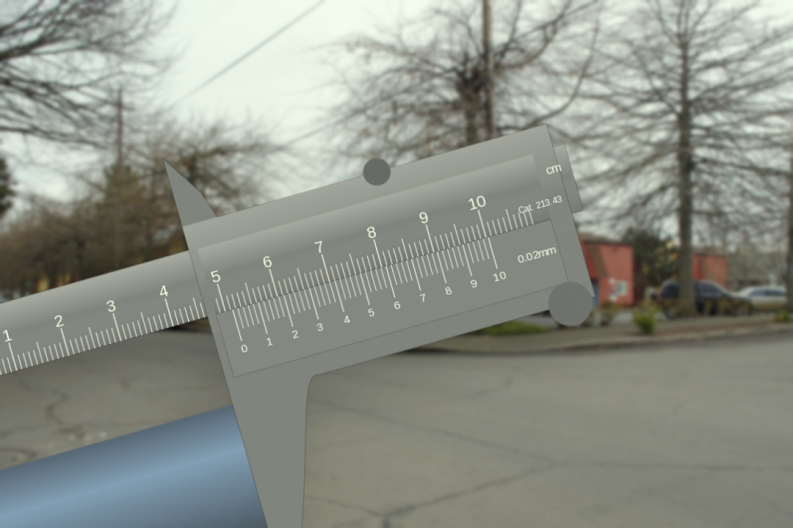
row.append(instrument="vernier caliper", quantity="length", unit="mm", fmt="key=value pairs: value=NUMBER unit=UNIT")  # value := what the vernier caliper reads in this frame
value=51.4 unit=mm
